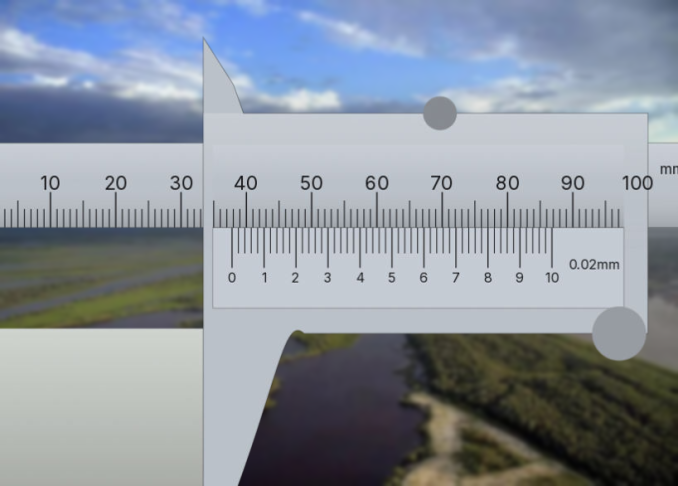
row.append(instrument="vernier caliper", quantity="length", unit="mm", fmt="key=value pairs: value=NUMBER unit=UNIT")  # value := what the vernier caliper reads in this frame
value=37.8 unit=mm
